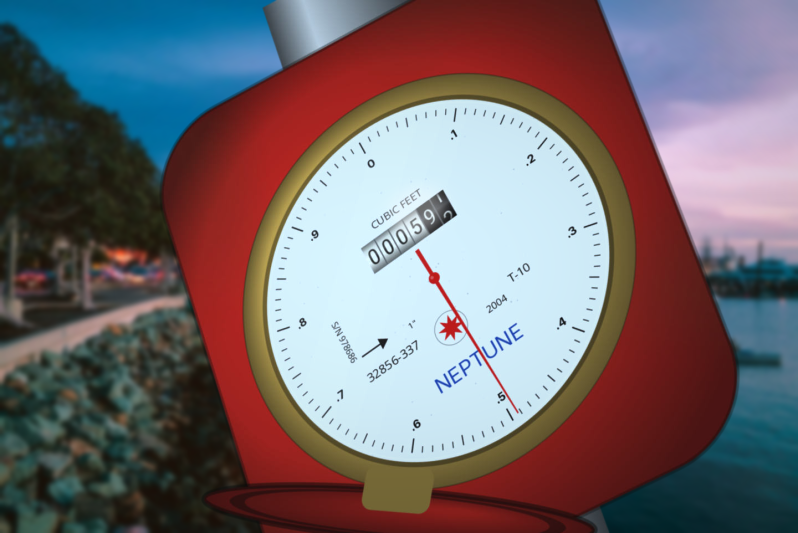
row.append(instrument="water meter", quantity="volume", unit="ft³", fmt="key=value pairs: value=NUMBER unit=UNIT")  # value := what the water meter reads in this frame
value=591.49 unit=ft³
